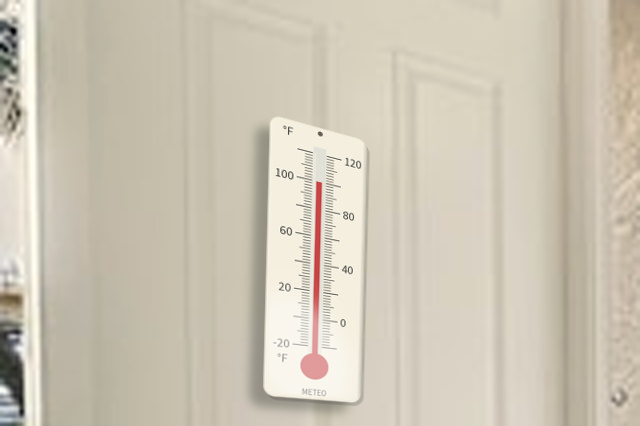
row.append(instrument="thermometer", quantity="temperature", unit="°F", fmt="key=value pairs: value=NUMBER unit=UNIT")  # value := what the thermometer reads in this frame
value=100 unit=°F
